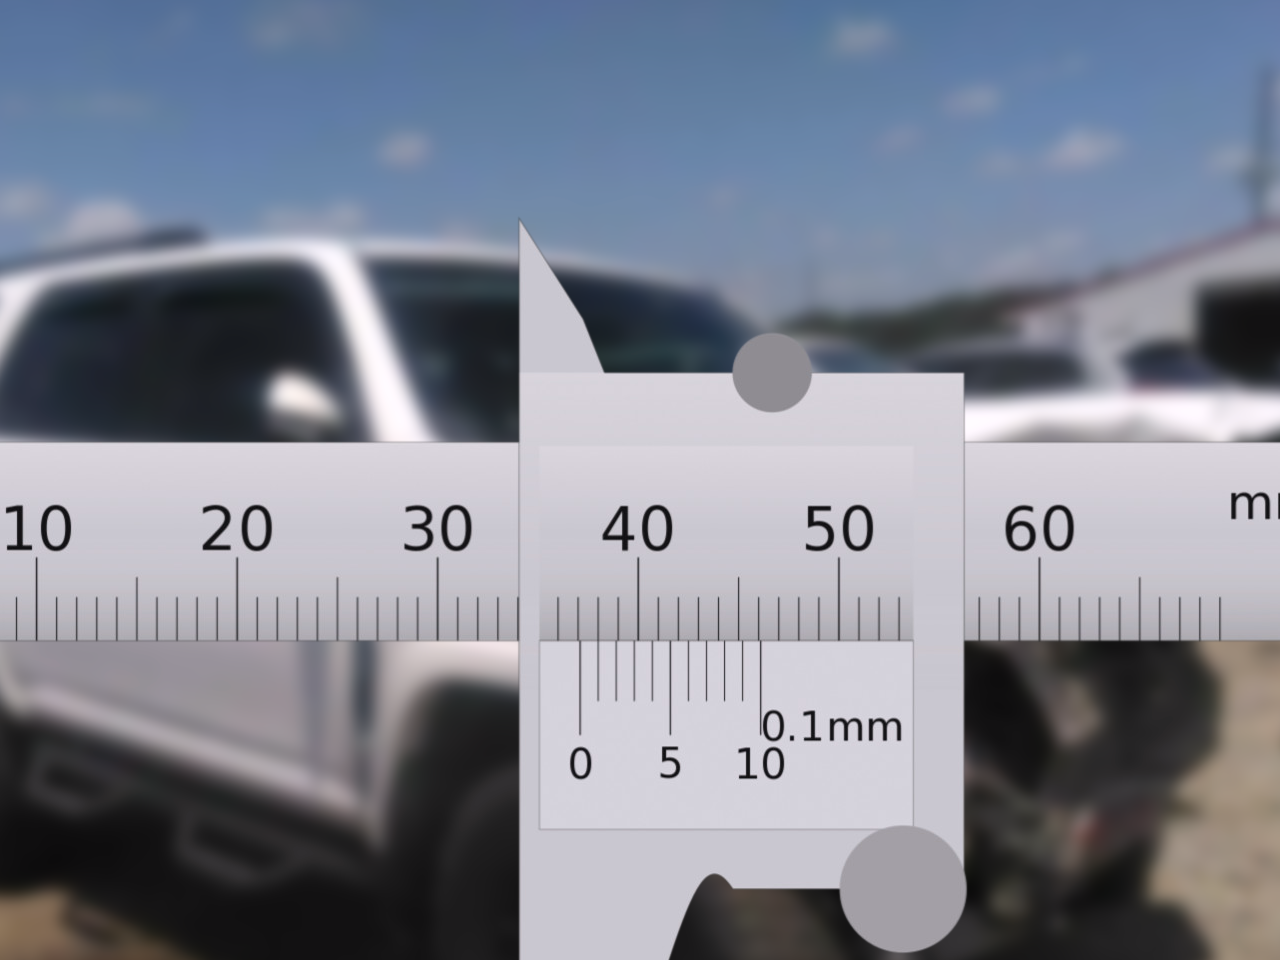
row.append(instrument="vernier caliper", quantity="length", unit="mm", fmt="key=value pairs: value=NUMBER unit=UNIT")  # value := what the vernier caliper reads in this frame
value=37.1 unit=mm
